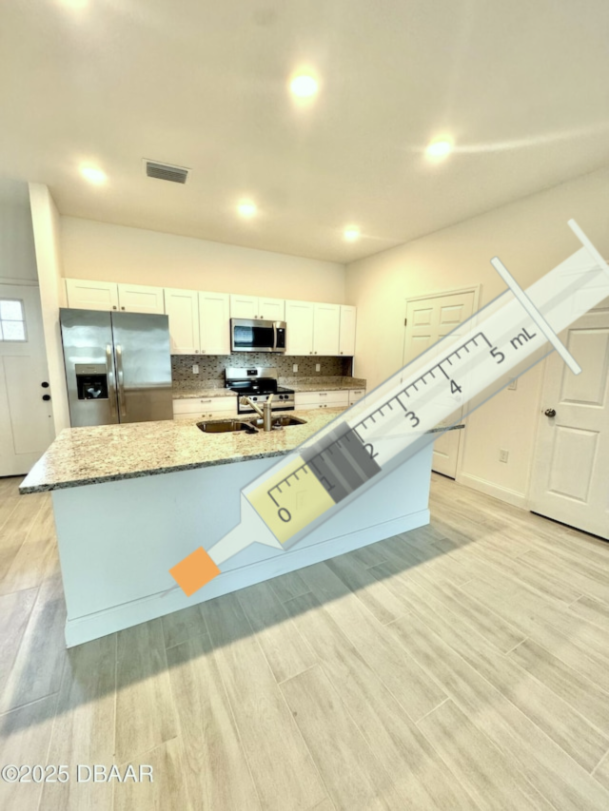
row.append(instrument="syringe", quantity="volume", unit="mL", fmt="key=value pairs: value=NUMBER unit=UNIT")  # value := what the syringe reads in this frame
value=0.9 unit=mL
